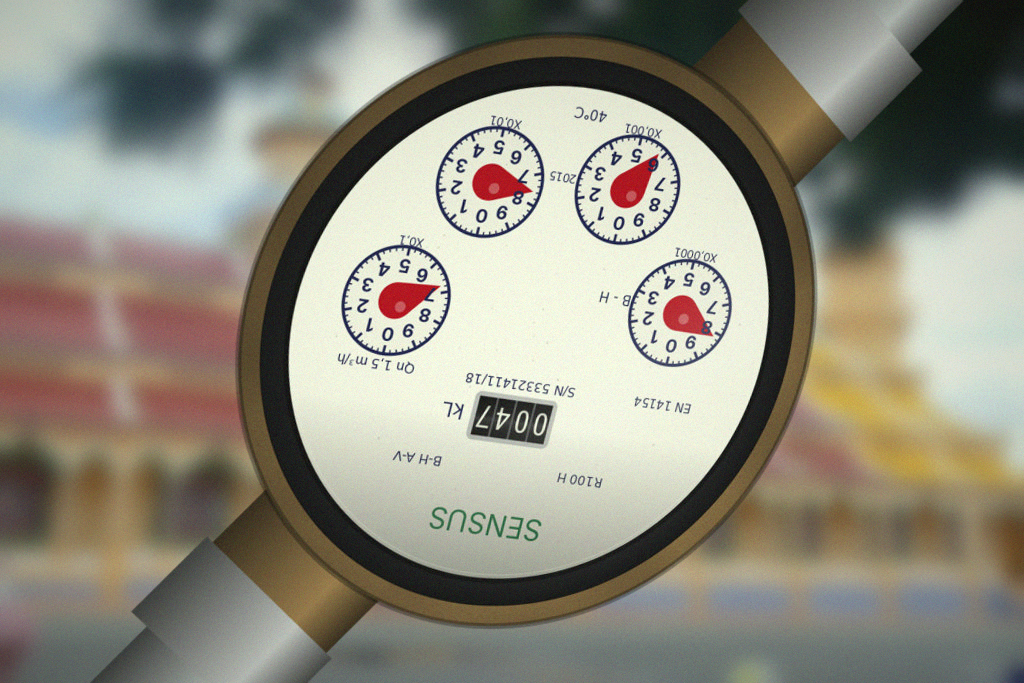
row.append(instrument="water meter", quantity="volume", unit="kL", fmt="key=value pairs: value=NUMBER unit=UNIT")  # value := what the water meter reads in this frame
value=47.6758 unit=kL
